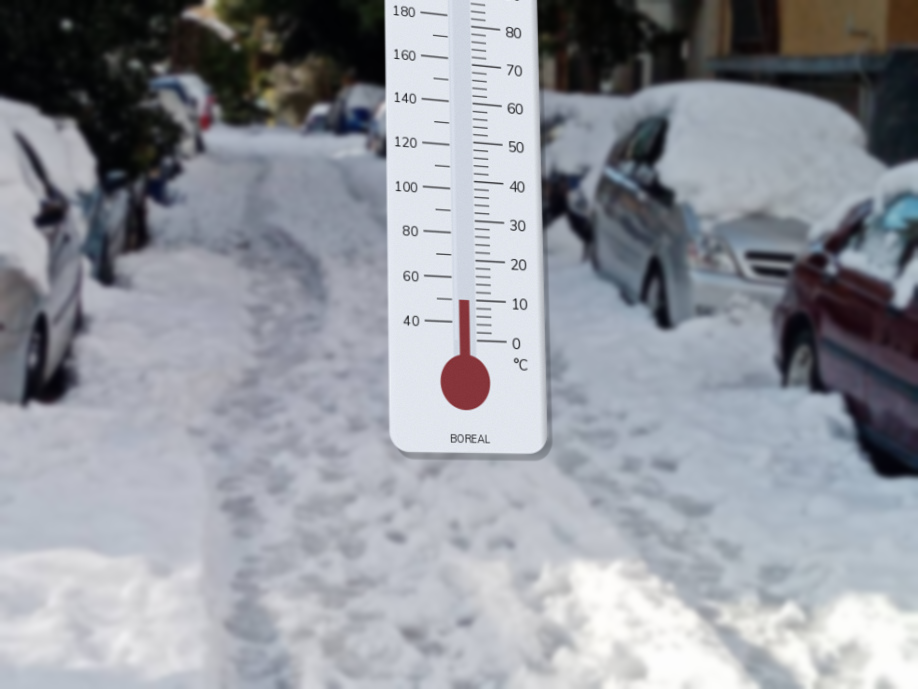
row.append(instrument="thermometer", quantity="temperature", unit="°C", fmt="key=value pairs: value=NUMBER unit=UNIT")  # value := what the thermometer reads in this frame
value=10 unit=°C
